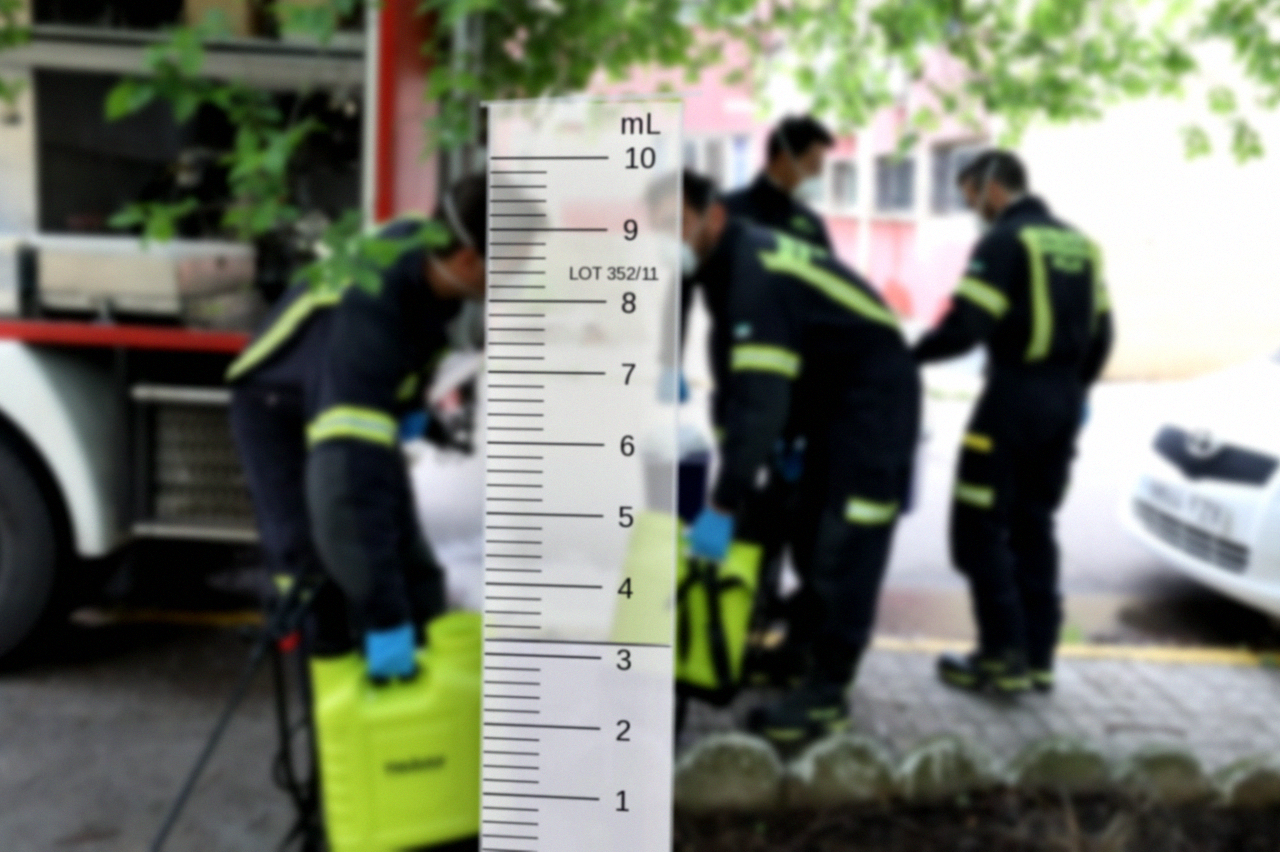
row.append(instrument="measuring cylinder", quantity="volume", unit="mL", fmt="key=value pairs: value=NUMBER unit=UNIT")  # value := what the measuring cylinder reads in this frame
value=3.2 unit=mL
